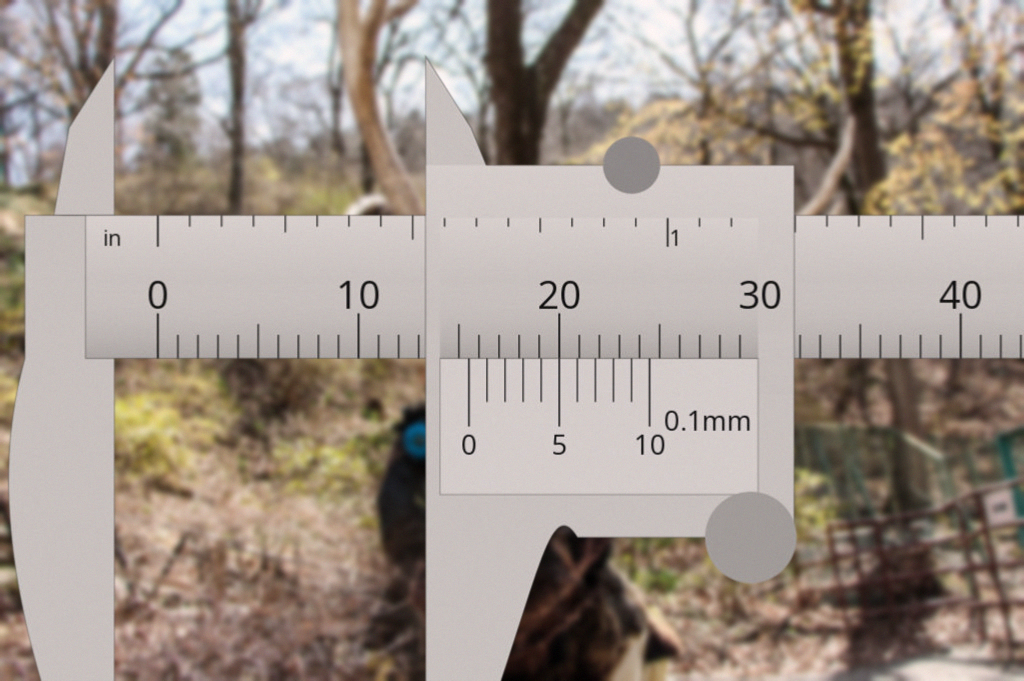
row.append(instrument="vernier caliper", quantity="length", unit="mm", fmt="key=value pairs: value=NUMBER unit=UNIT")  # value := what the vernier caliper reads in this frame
value=15.5 unit=mm
